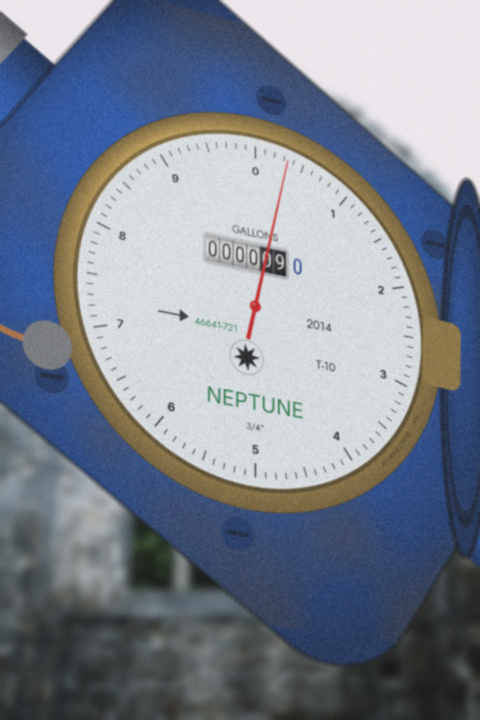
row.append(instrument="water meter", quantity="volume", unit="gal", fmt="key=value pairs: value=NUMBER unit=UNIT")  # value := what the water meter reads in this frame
value=90.3 unit=gal
